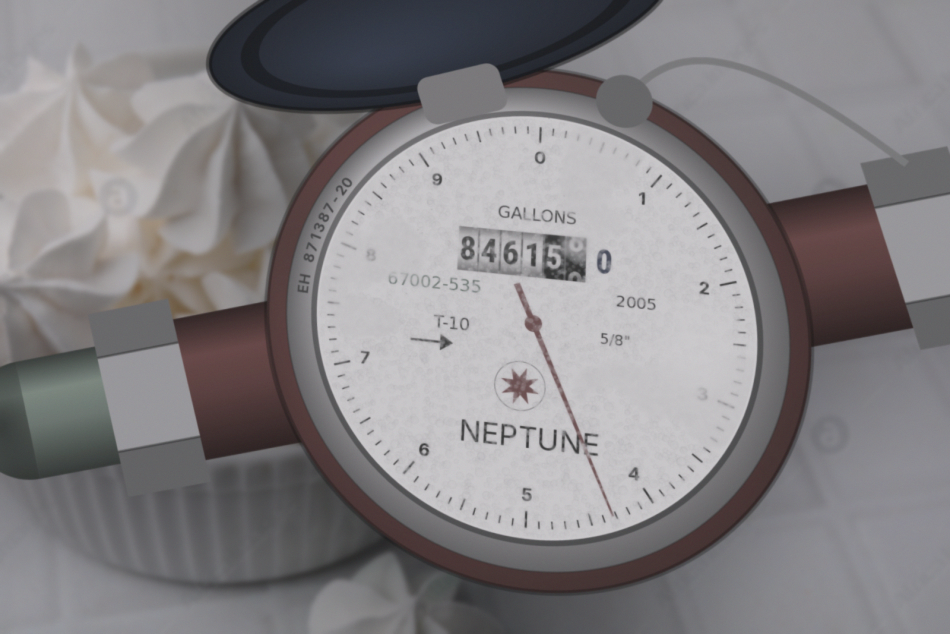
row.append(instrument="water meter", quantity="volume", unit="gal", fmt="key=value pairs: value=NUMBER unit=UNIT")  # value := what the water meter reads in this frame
value=8461584.3 unit=gal
